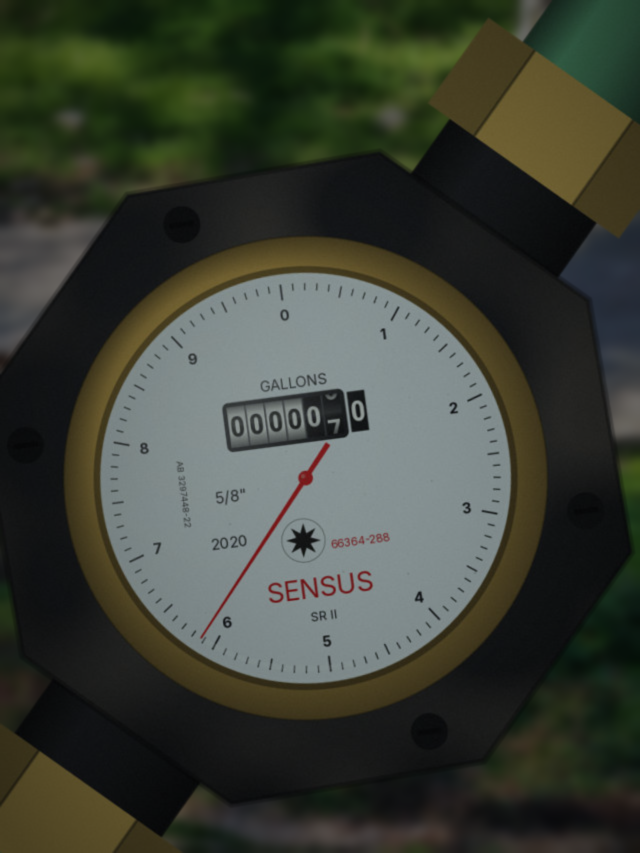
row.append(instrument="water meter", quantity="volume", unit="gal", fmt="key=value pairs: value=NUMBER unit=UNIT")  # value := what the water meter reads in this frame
value=66.1 unit=gal
